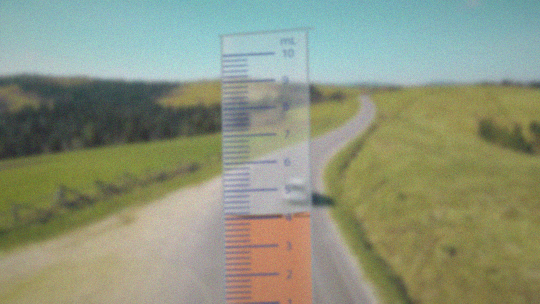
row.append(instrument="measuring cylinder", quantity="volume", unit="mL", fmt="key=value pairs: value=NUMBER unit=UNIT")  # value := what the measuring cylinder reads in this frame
value=4 unit=mL
